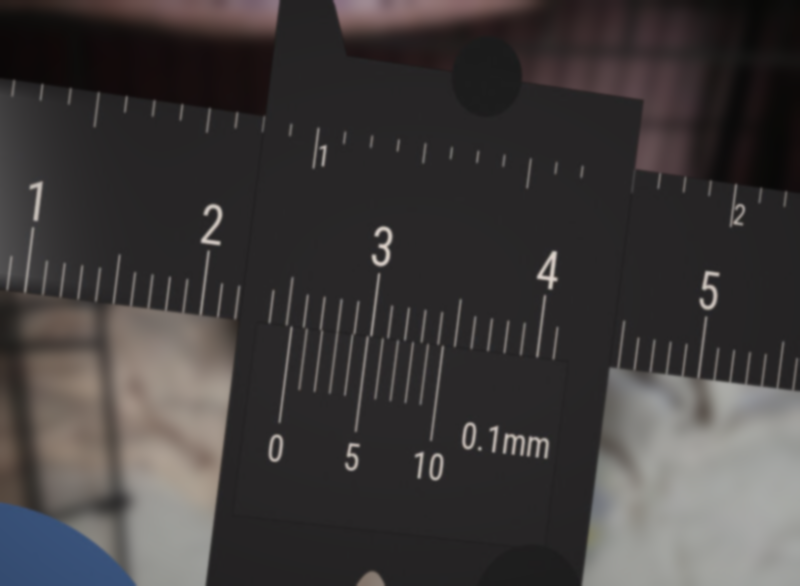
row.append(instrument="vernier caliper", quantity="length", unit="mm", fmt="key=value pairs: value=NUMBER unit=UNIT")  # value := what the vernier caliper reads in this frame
value=25.3 unit=mm
